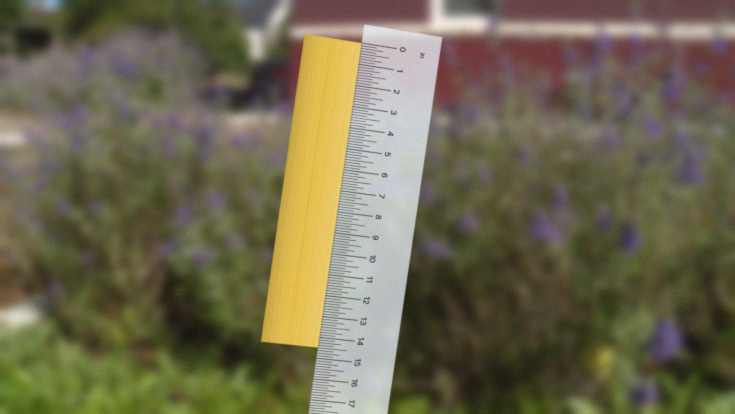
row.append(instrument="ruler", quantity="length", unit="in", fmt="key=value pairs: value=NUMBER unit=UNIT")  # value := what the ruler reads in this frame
value=14.5 unit=in
